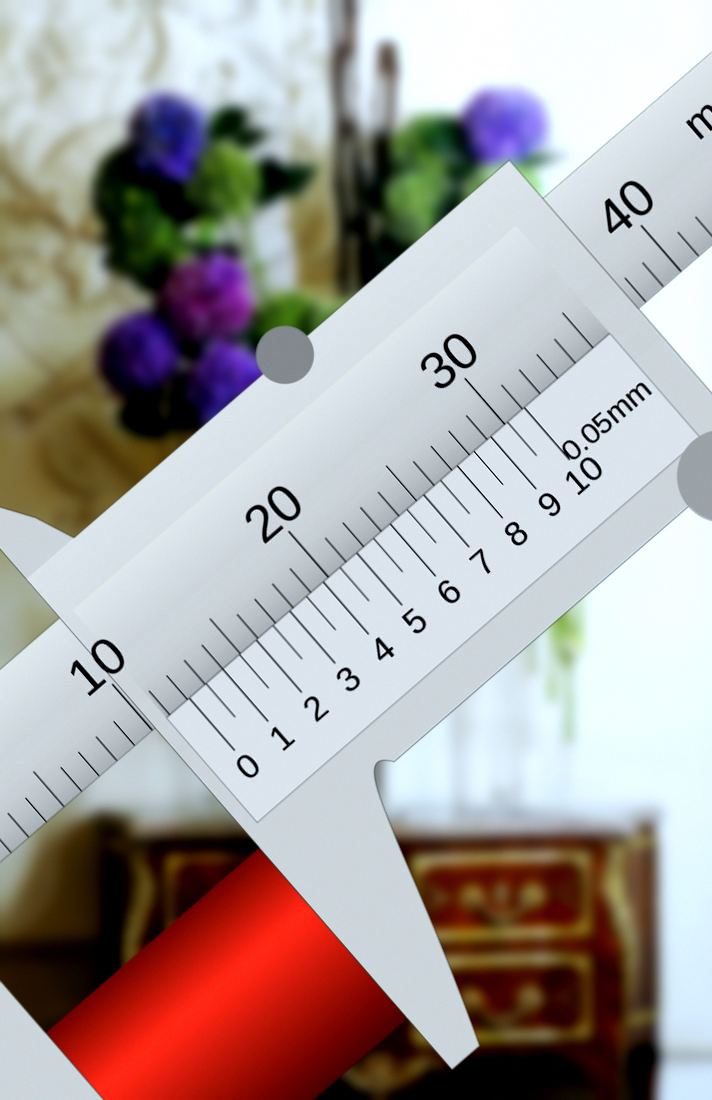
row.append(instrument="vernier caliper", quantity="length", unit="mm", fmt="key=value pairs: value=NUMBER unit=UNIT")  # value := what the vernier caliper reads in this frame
value=12.10 unit=mm
